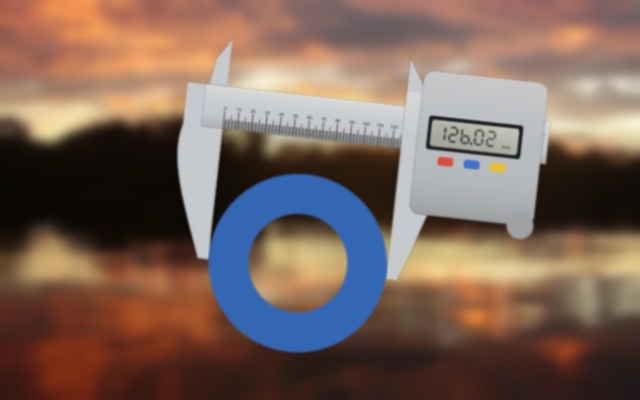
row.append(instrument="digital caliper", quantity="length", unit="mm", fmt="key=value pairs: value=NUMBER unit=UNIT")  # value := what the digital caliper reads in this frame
value=126.02 unit=mm
